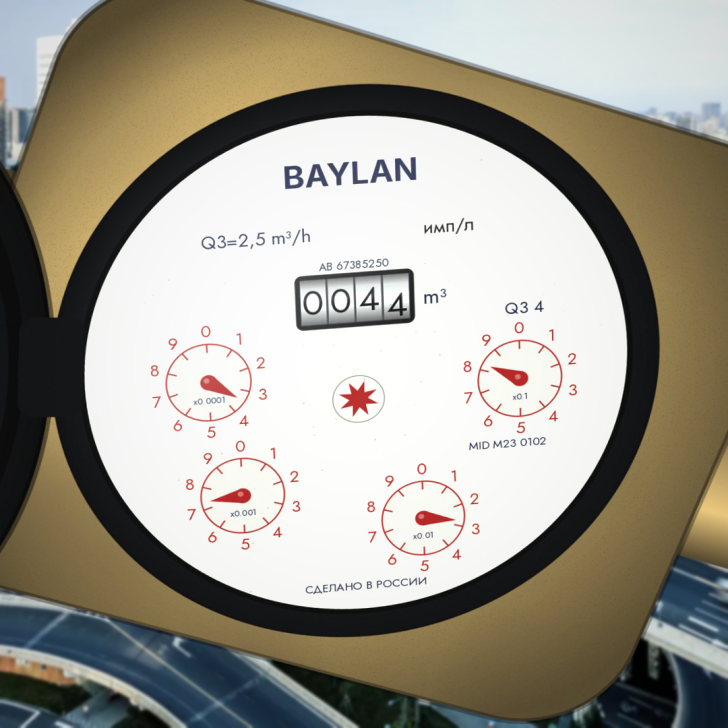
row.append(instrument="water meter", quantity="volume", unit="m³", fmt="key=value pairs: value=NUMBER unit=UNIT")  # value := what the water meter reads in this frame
value=43.8273 unit=m³
